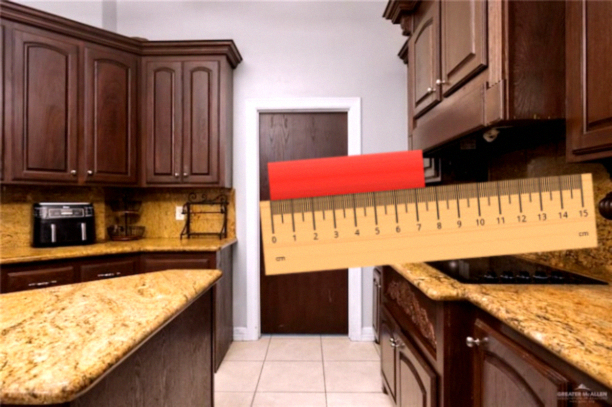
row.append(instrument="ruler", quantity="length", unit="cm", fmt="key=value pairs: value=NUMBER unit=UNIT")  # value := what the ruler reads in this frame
value=7.5 unit=cm
